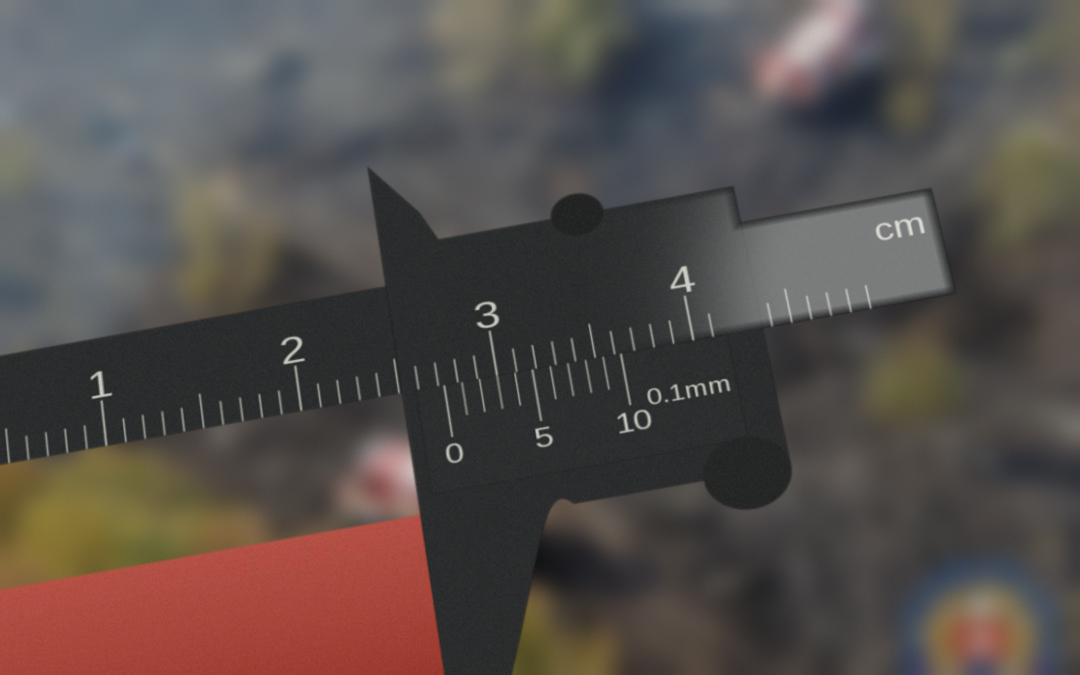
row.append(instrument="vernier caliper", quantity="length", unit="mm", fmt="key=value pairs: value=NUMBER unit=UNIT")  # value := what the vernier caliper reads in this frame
value=27.3 unit=mm
